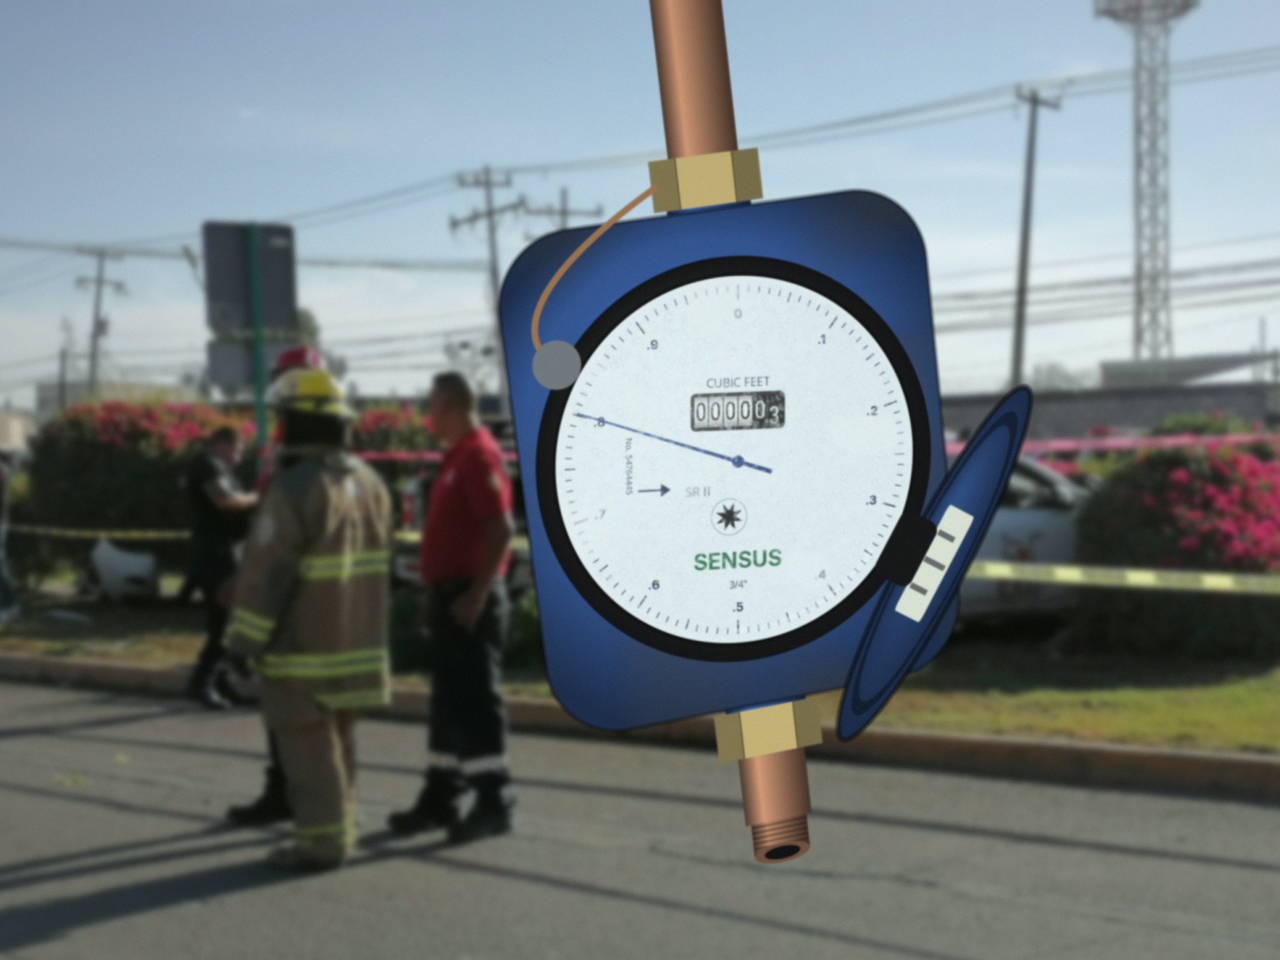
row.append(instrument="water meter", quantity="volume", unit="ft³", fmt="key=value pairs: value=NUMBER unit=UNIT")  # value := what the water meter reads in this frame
value=2.80 unit=ft³
